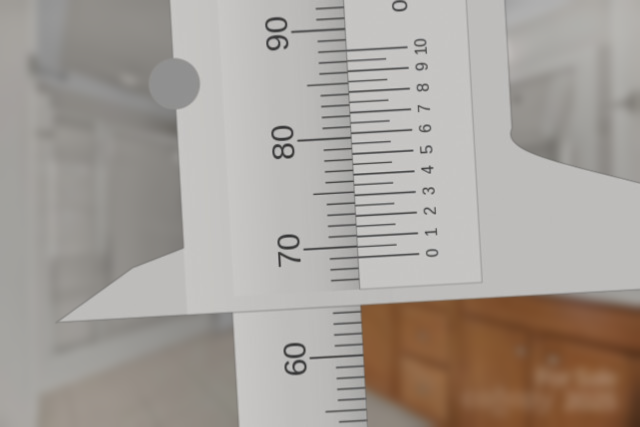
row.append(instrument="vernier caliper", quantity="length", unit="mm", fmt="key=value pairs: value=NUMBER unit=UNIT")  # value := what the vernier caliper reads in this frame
value=69.0 unit=mm
